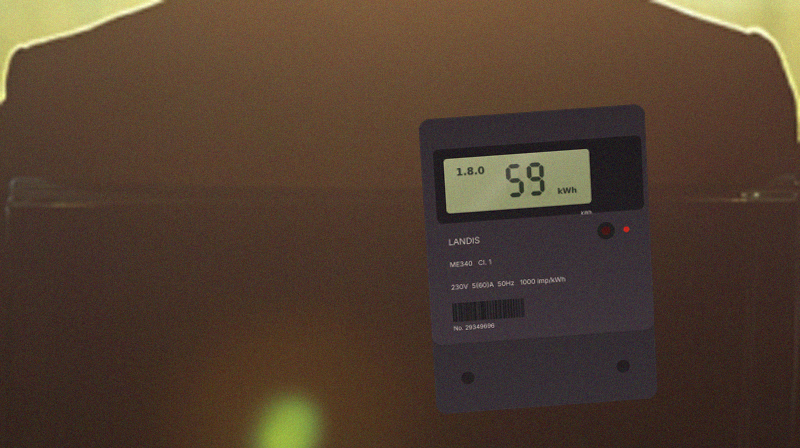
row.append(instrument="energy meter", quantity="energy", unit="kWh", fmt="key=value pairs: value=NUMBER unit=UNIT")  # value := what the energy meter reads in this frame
value=59 unit=kWh
